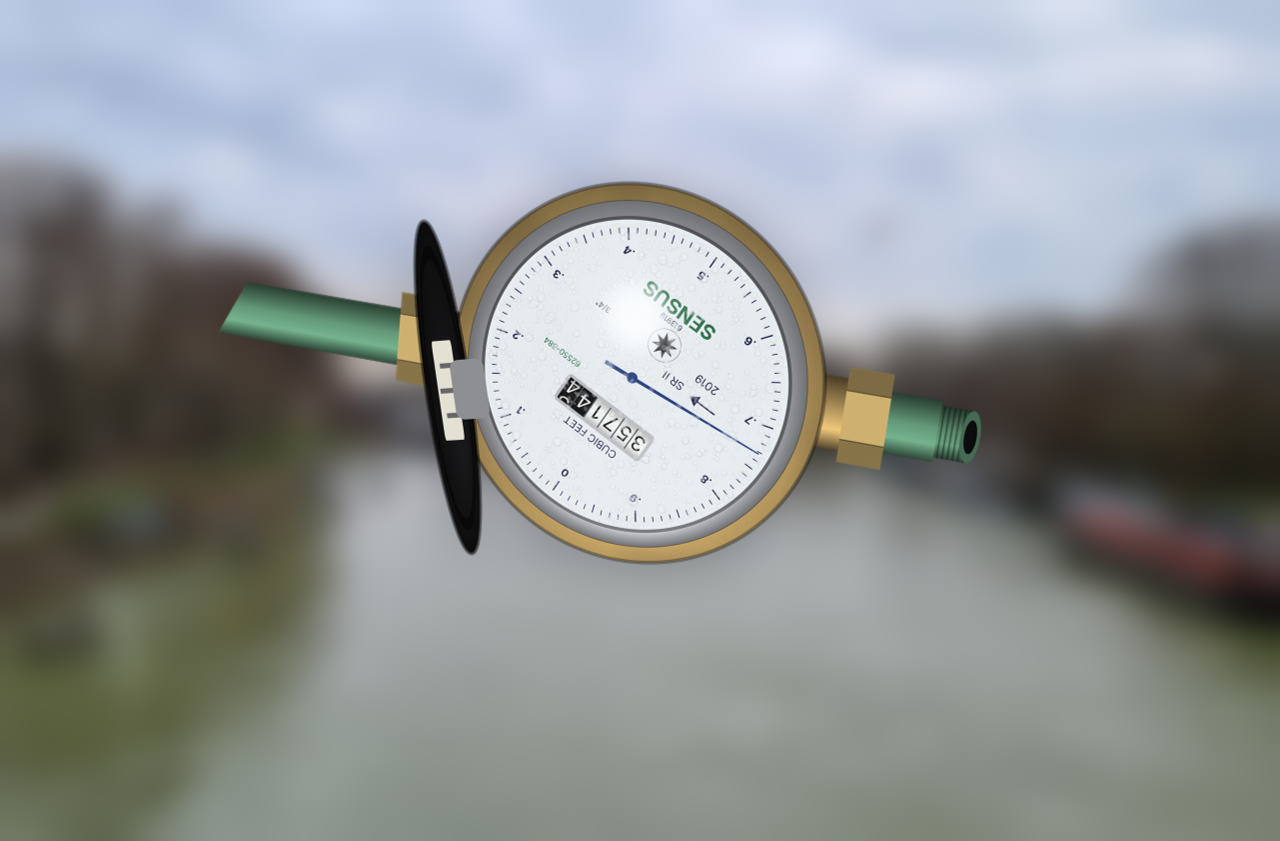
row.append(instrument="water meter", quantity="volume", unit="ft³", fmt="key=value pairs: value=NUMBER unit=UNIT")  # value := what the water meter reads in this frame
value=357143.73 unit=ft³
